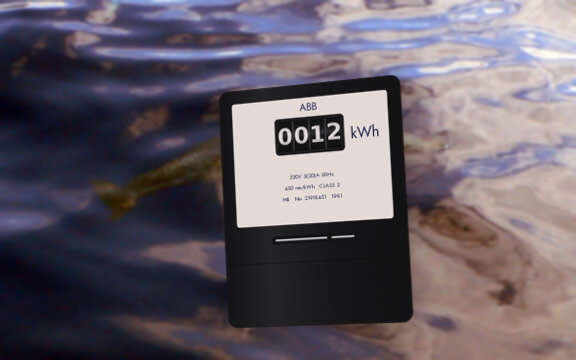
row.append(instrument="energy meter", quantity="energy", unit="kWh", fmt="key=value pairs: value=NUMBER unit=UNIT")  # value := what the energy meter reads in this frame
value=12 unit=kWh
